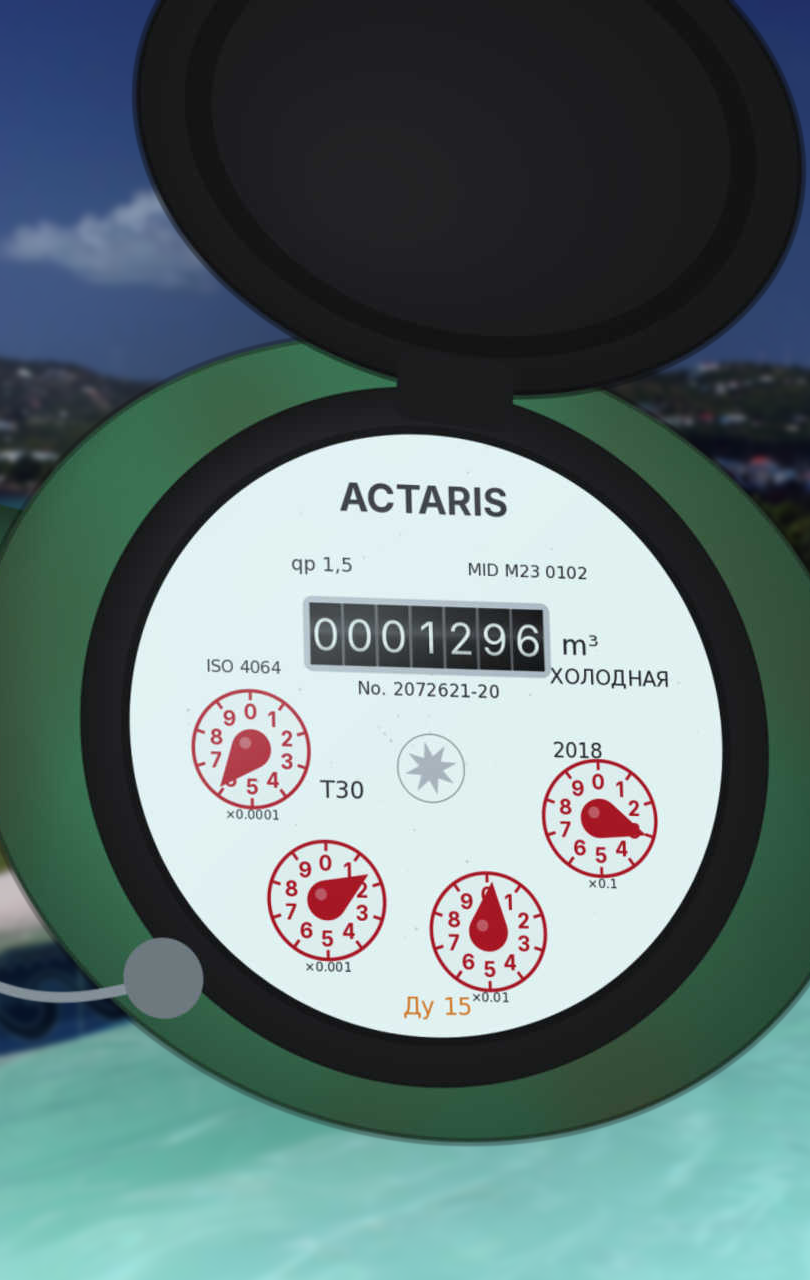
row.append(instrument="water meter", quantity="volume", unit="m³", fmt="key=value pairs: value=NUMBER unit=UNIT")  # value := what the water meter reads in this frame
value=1296.3016 unit=m³
